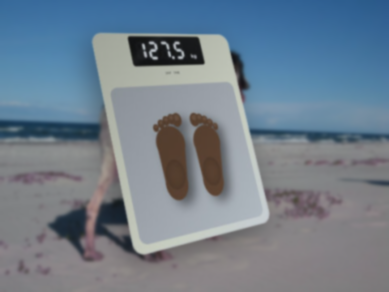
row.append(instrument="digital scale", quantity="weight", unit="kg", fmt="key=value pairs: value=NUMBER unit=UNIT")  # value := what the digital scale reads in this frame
value=127.5 unit=kg
